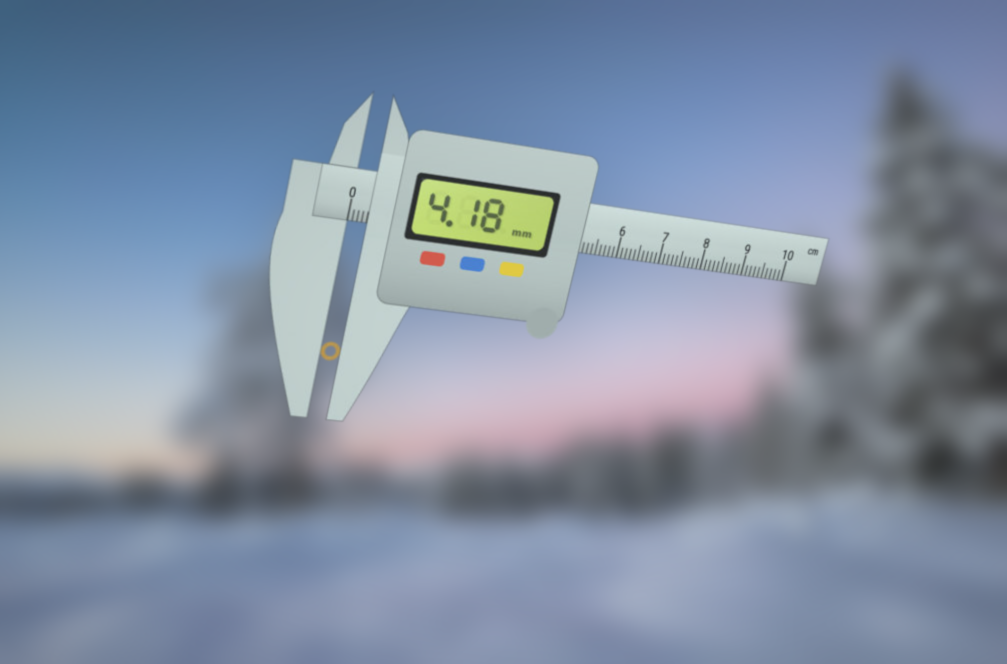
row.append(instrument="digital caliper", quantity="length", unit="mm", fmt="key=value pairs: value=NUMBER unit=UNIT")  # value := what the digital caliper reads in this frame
value=4.18 unit=mm
